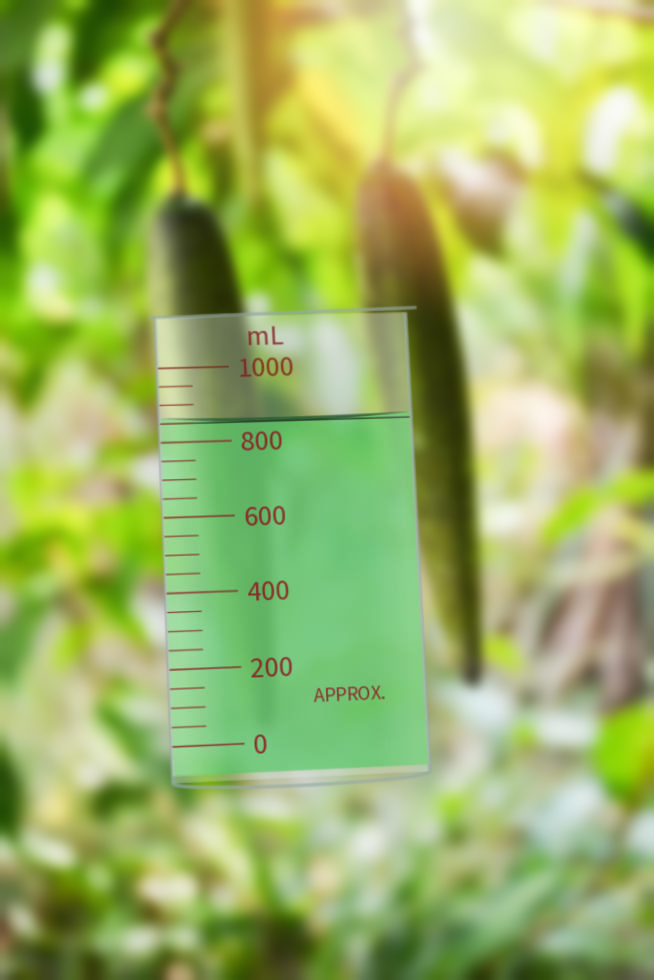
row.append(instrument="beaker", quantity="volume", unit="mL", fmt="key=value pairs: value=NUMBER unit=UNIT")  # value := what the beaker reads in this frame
value=850 unit=mL
